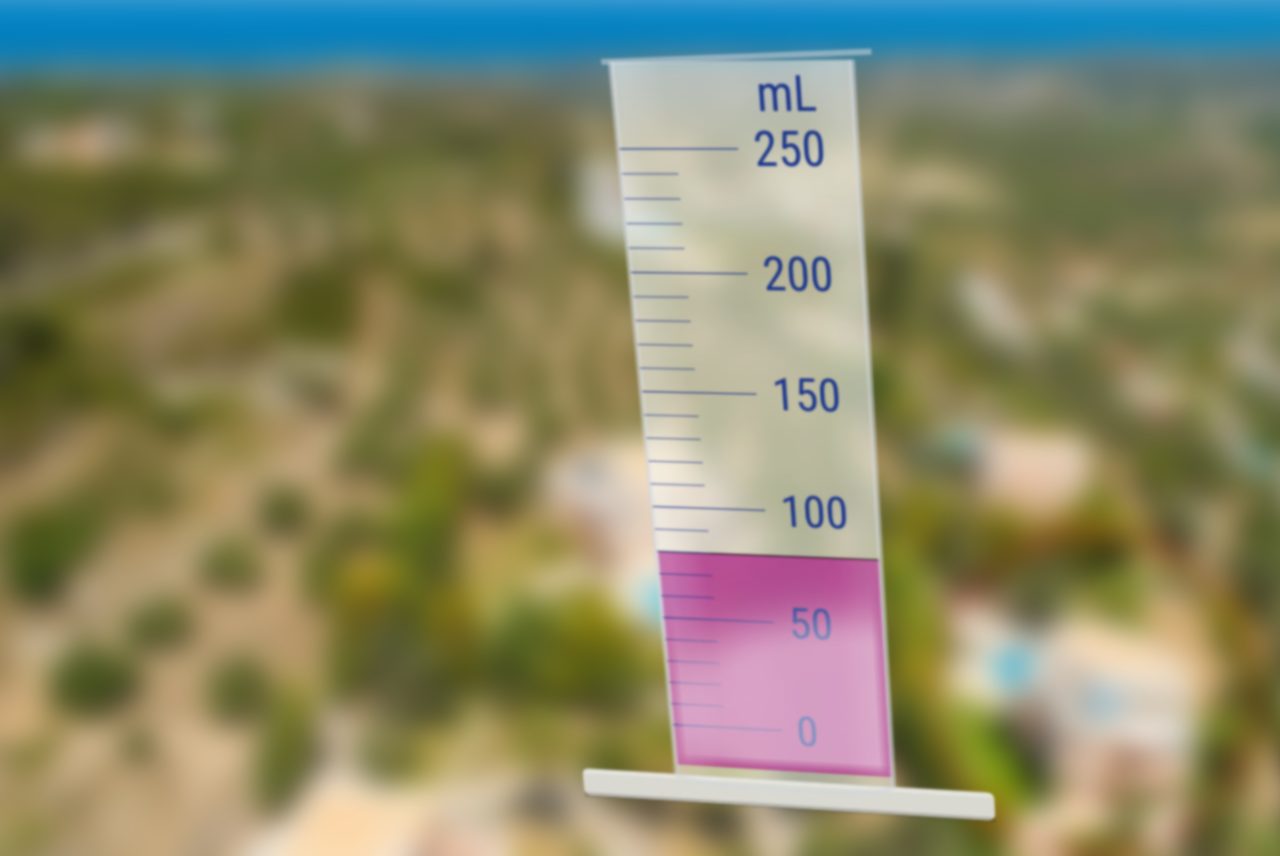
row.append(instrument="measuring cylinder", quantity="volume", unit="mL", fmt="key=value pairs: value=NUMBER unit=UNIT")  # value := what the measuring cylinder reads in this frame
value=80 unit=mL
